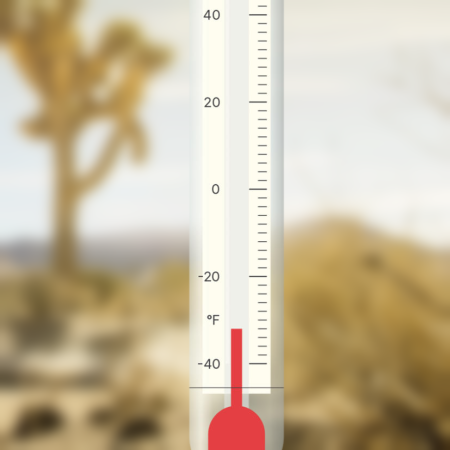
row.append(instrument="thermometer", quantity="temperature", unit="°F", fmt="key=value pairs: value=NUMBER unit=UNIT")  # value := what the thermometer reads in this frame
value=-32 unit=°F
